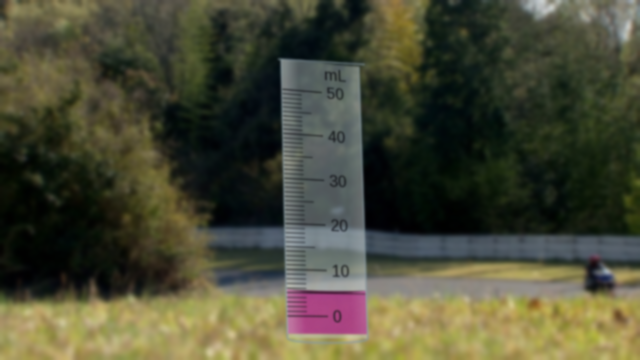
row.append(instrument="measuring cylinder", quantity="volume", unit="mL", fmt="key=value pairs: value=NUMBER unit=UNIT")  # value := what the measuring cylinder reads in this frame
value=5 unit=mL
